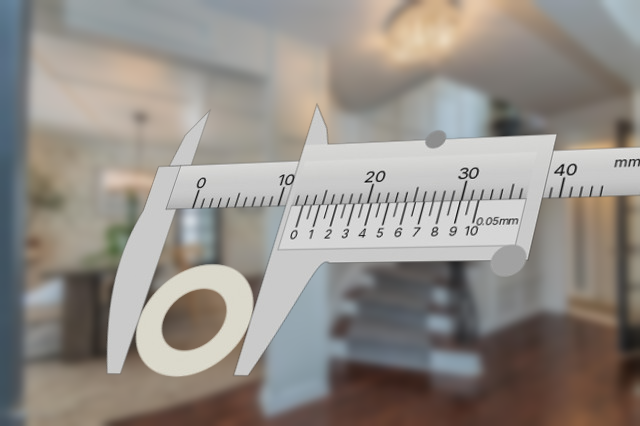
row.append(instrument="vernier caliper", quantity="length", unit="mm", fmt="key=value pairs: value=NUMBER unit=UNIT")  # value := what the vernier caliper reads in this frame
value=12.8 unit=mm
